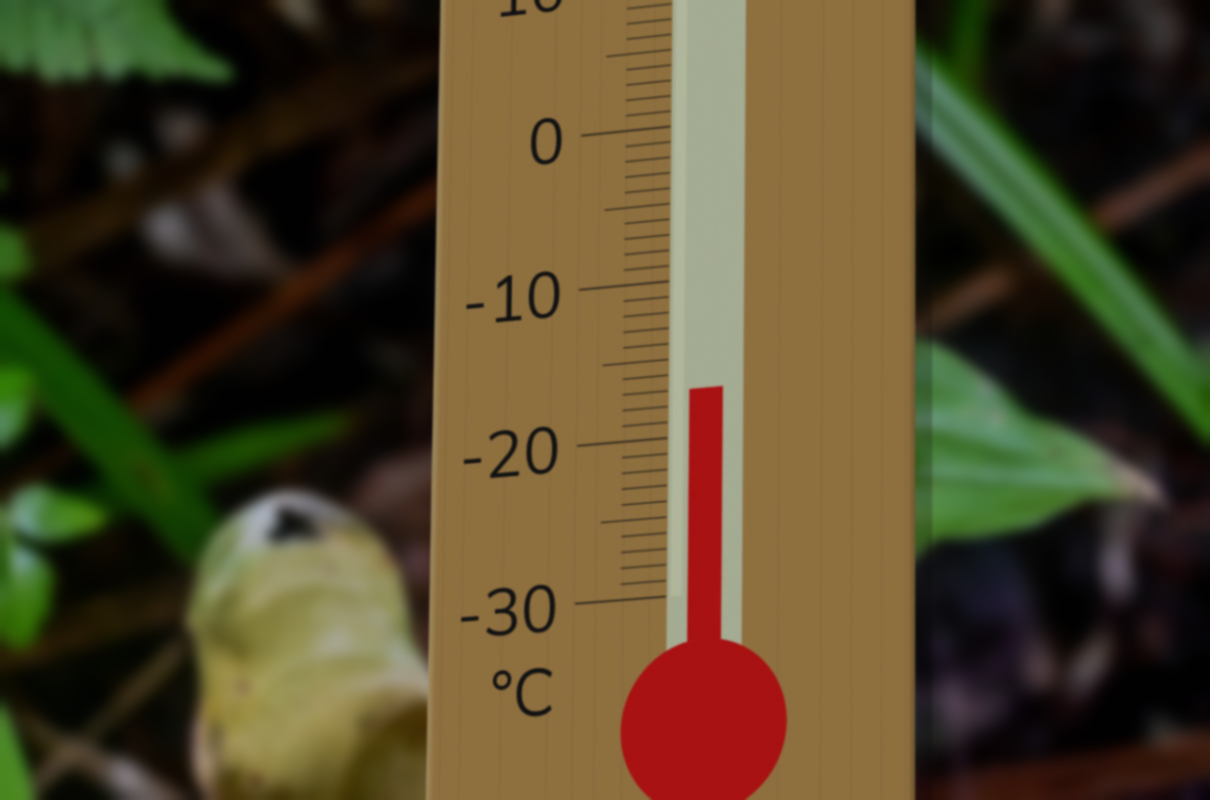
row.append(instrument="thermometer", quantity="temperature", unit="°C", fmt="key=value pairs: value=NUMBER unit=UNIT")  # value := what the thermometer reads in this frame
value=-17 unit=°C
